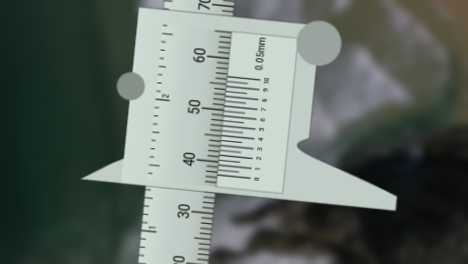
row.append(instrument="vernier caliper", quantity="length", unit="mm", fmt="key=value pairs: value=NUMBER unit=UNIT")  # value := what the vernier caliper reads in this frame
value=37.5 unit=mm
